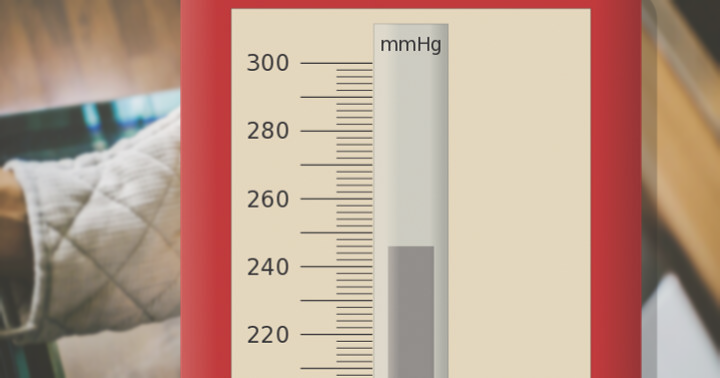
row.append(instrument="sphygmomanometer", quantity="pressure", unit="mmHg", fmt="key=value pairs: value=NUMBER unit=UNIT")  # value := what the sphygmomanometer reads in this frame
value=246 unit=mmHg
